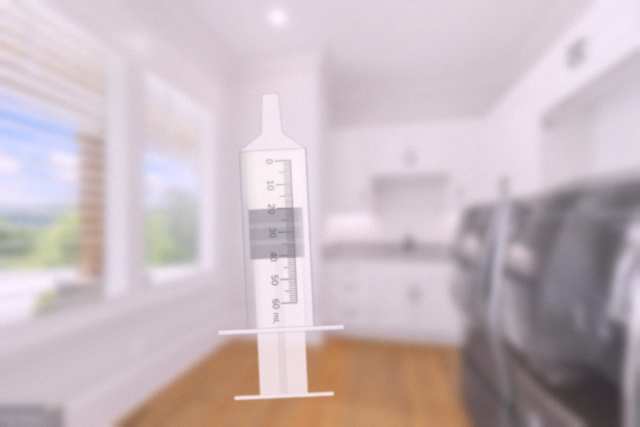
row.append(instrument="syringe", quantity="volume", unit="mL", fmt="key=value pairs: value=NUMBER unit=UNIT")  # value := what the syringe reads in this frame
value=20 unit=mL
